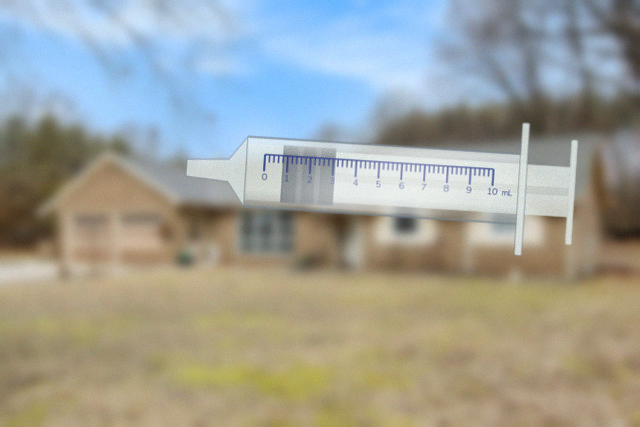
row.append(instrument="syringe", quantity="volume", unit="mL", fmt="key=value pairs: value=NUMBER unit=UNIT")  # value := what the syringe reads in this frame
value=0.8 unit=mL
